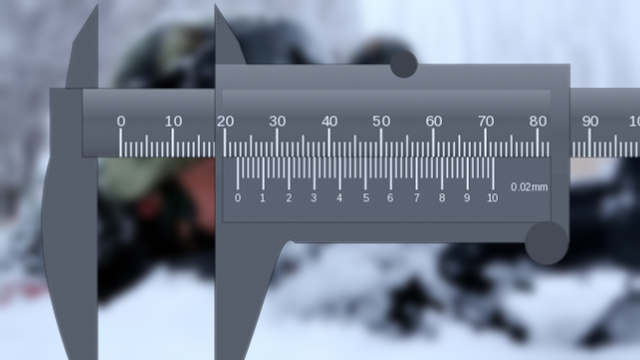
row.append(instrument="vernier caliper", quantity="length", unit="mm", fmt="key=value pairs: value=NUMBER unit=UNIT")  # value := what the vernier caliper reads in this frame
value=22.5 unit=mm
